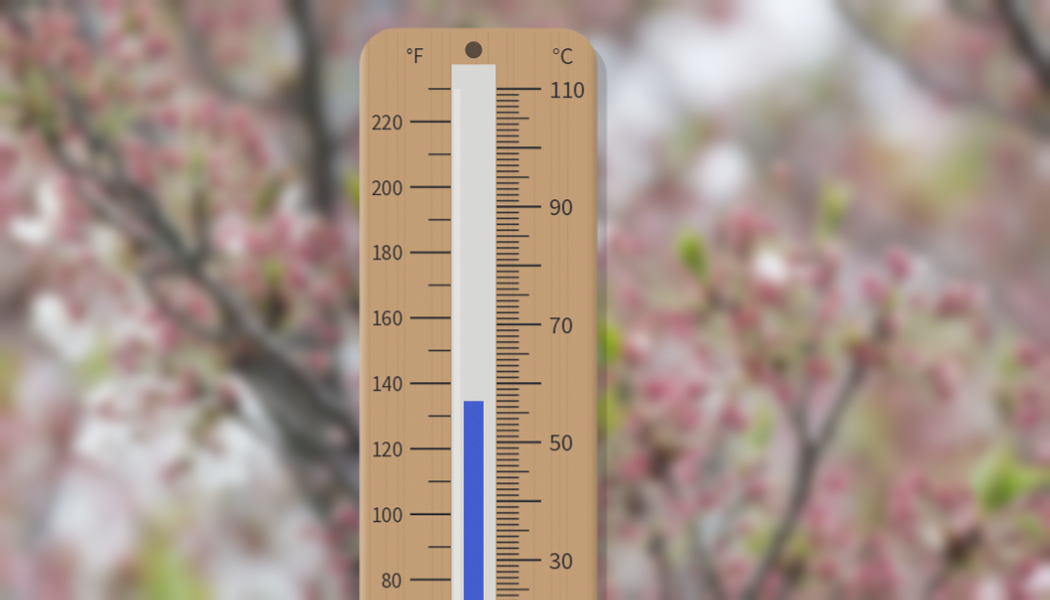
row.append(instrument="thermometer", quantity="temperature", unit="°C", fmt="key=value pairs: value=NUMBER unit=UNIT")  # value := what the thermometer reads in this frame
value=57 unit=°C
